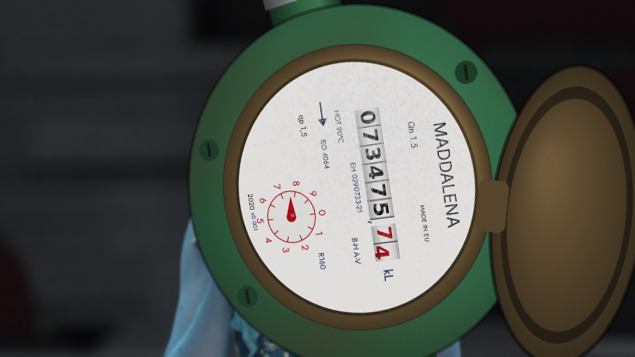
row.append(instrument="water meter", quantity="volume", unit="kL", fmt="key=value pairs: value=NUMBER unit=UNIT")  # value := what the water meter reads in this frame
value=73475.737 unit=kL
